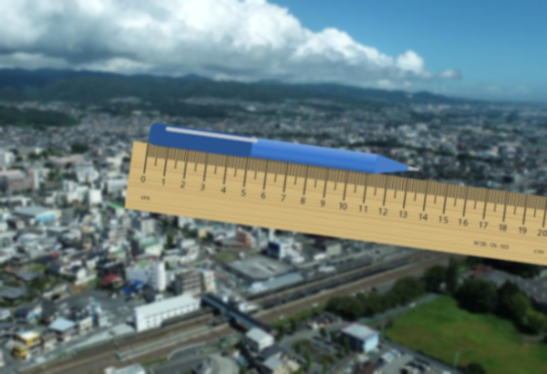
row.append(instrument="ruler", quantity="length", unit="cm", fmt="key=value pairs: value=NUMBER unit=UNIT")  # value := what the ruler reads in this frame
value=13.5 unit=cm
